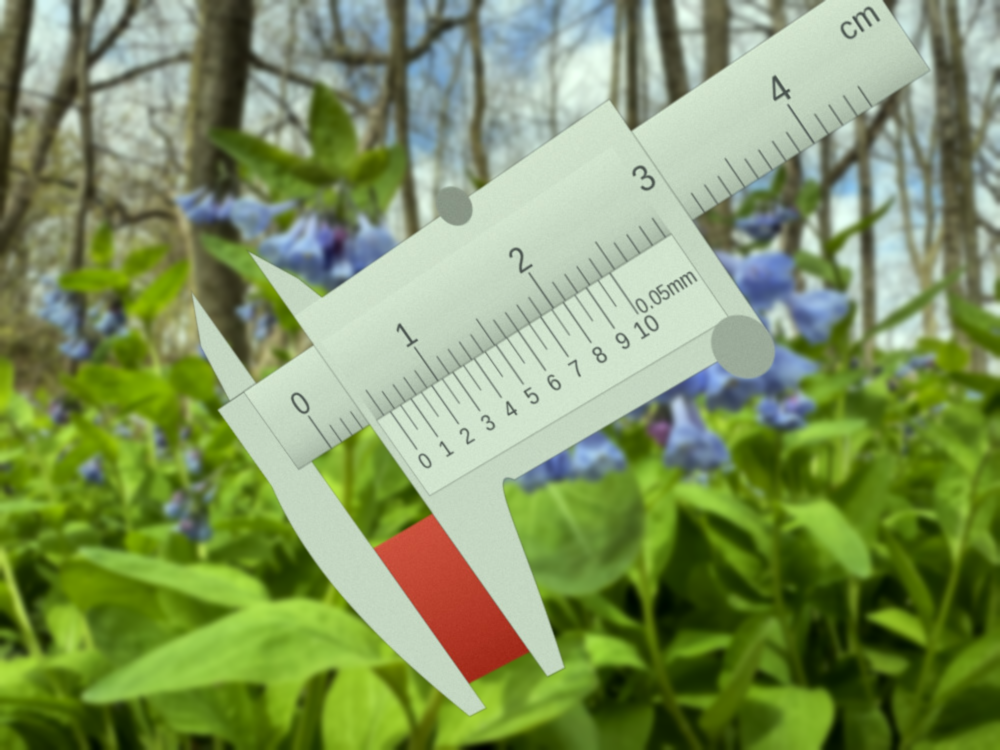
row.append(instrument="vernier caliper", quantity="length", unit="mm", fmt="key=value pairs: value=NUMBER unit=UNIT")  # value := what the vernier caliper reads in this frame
value=5.6 unit=mm
